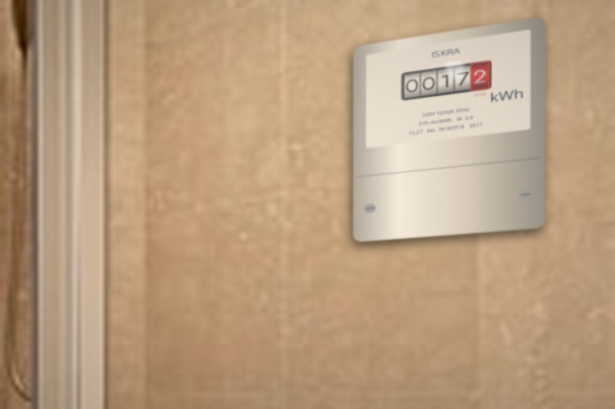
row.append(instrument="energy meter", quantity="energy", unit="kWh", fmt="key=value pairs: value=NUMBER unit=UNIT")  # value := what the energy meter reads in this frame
value=17.2 unit=kWh
